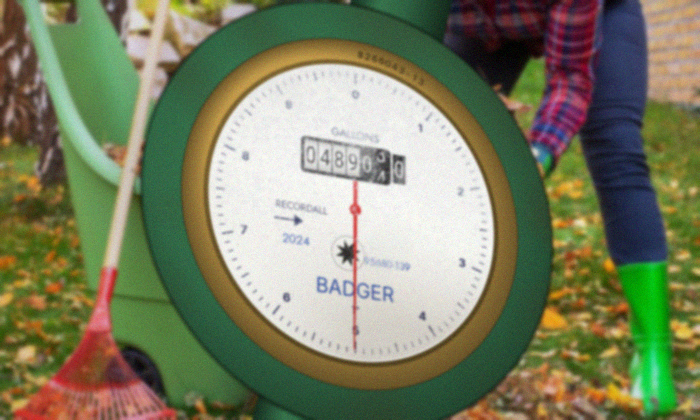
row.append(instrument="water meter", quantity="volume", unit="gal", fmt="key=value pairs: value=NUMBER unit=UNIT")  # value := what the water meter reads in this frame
value=489035.0 unit=gal
